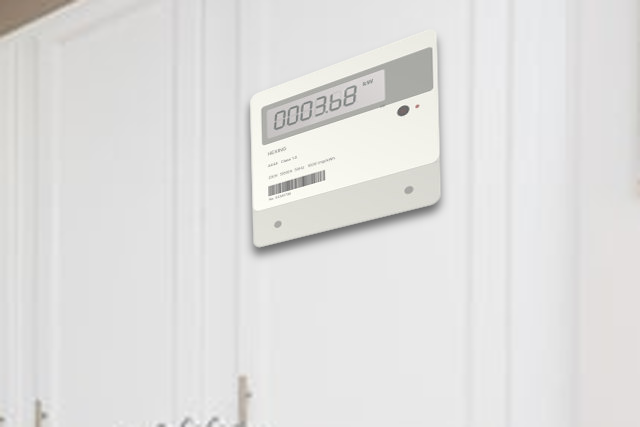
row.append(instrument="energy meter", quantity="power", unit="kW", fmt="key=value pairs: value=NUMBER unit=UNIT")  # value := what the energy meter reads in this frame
value=3.68 unit=kW
